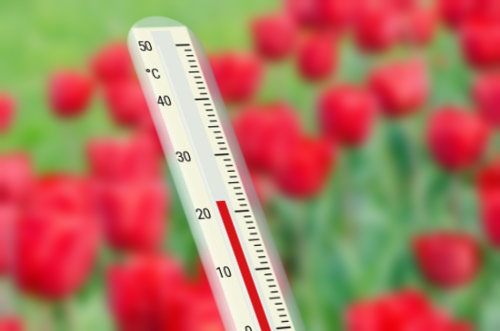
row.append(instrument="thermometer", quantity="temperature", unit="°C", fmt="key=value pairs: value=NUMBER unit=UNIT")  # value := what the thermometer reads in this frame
value=22 unit=°C
